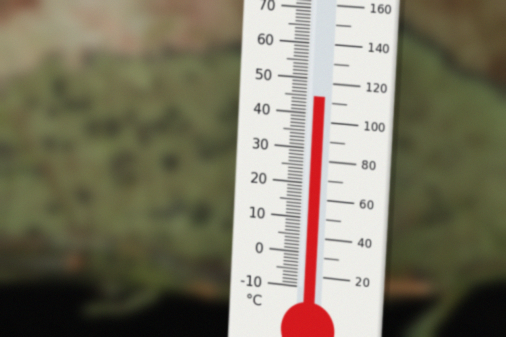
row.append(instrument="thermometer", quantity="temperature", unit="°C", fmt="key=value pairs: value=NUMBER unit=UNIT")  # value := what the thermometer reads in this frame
value=45 unit=°C
